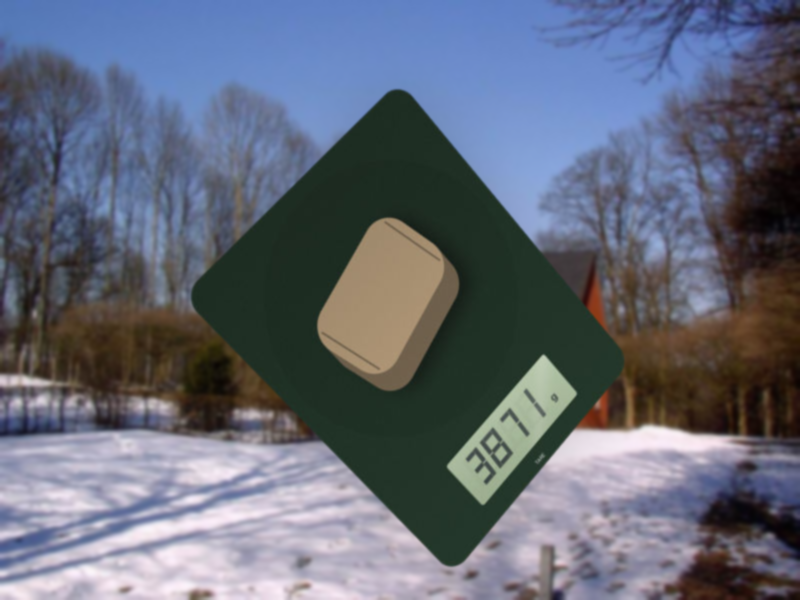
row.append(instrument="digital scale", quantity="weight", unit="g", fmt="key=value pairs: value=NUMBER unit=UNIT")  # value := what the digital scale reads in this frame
value=3871 unit=g
